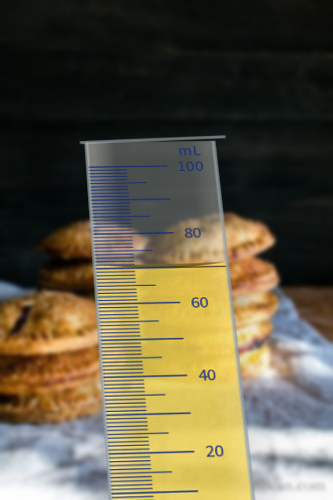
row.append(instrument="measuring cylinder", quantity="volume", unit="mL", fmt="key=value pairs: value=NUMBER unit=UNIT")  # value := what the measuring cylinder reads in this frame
value=70 unit=mL
